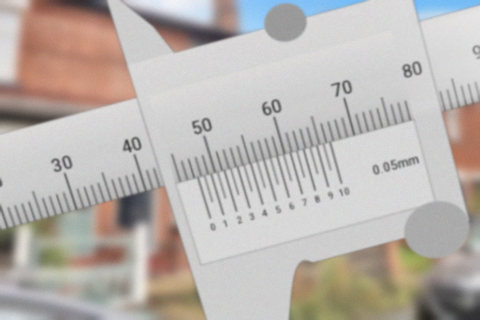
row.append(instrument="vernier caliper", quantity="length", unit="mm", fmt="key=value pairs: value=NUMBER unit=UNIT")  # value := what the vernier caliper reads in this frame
value=47.5 unit=mm
